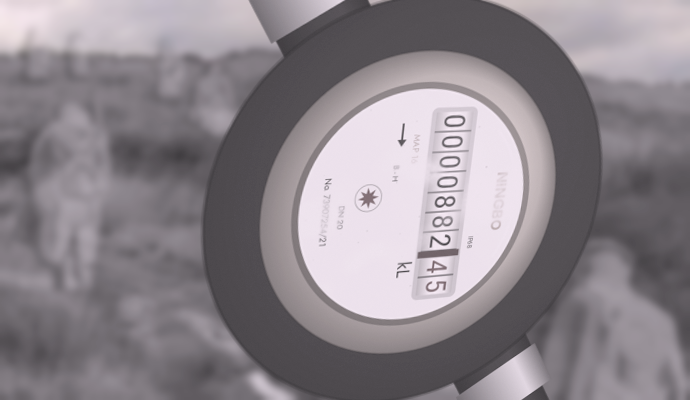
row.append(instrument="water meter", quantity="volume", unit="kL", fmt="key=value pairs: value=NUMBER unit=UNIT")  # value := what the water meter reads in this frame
value=882.45 unit=kL
